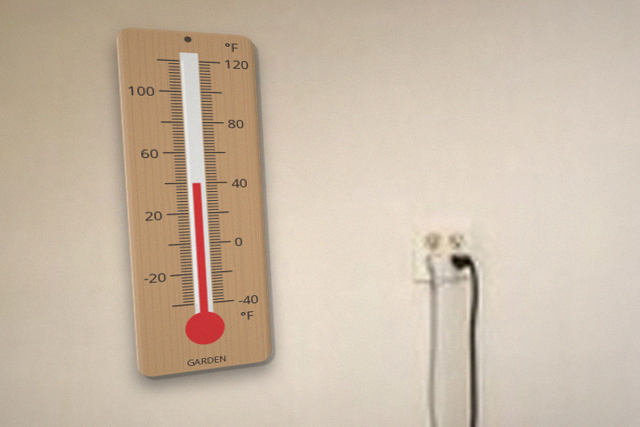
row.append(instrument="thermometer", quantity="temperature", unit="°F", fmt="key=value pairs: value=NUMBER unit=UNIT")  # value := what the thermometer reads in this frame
value=40 unit=°F
